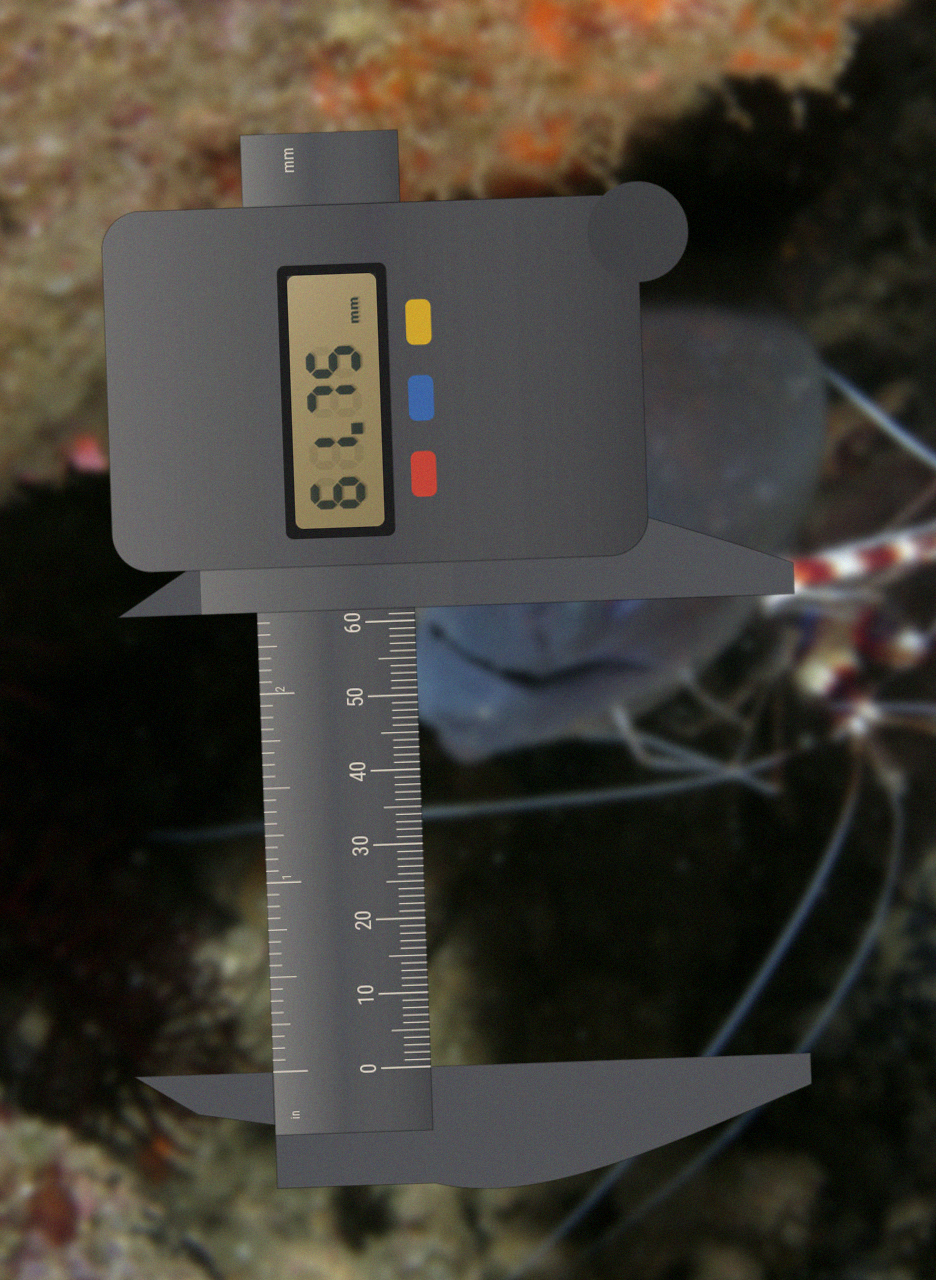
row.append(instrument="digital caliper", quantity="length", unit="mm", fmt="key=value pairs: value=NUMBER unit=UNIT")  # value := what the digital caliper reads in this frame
value=61.75 unit=mm
